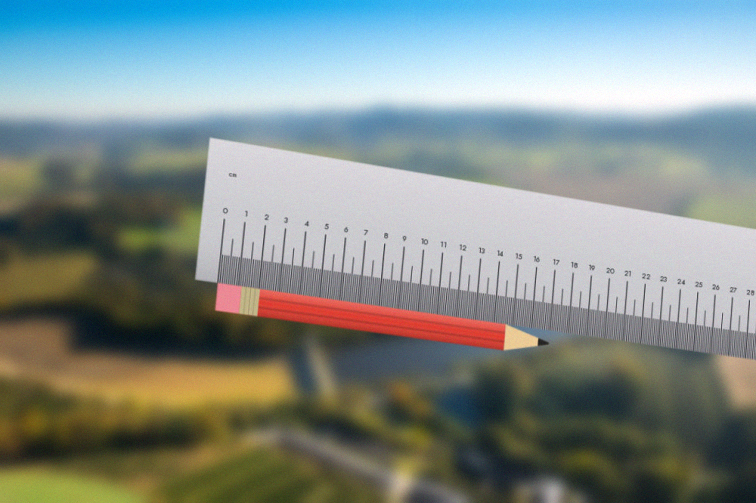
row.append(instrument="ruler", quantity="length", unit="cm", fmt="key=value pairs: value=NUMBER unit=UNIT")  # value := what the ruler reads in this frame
value=17 unit=cm
